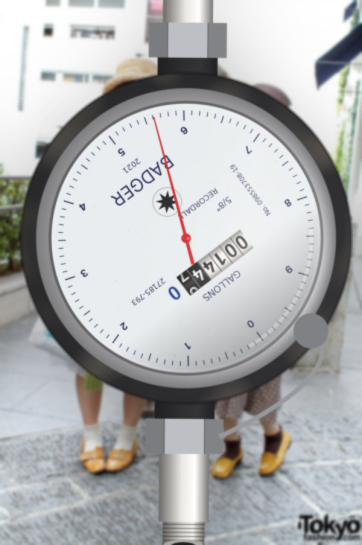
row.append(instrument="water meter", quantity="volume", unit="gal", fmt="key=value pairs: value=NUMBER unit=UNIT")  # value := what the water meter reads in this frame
value=14465.6 unit=gal
